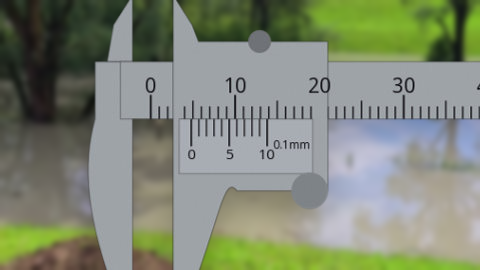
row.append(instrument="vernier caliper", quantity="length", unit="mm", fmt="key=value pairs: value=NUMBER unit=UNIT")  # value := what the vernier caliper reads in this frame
value=4.8 unit=mm
